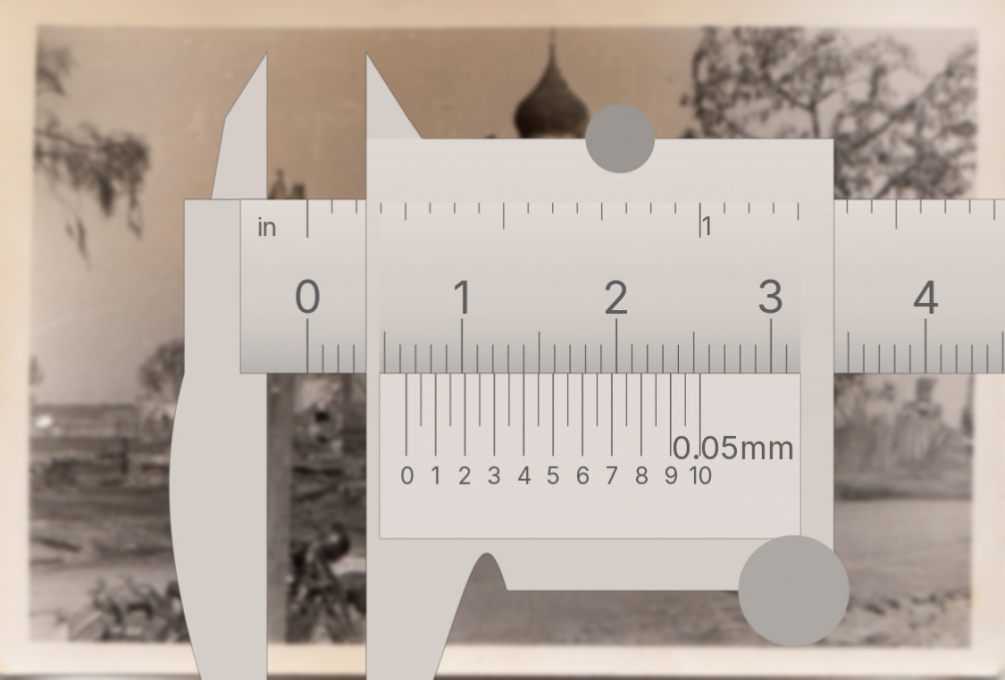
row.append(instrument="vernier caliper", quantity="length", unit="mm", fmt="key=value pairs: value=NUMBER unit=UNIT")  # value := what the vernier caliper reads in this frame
value=6.4 unit=mm
